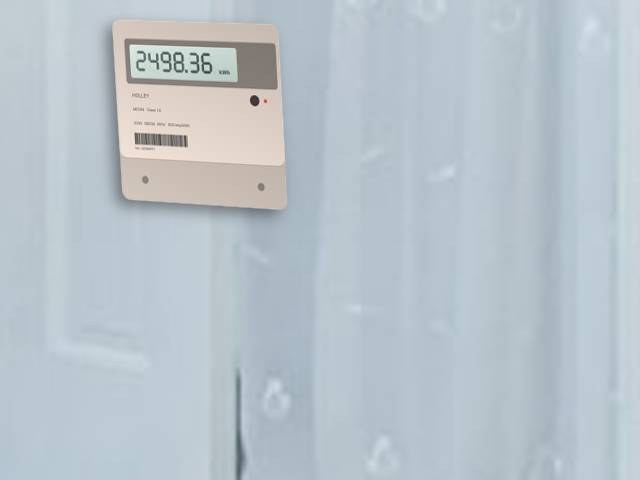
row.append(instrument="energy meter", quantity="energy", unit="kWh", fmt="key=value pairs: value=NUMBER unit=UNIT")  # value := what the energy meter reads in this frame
value=2498.36 unit=kWh
